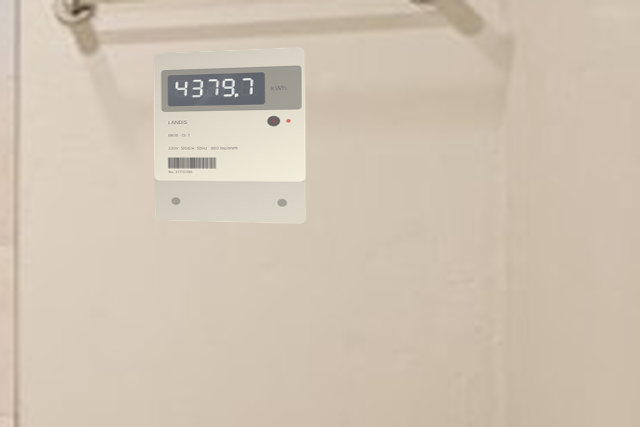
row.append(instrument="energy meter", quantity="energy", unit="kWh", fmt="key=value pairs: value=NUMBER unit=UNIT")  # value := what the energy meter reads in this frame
value=4379.7 unit=kWh
